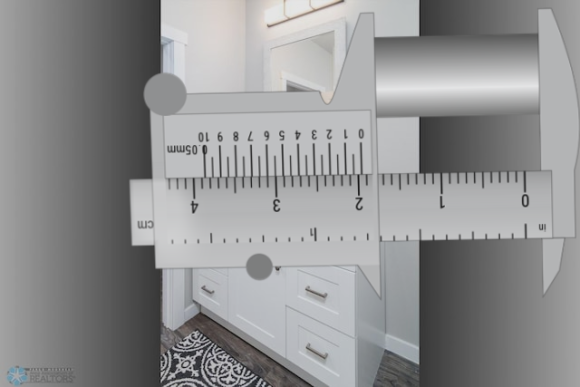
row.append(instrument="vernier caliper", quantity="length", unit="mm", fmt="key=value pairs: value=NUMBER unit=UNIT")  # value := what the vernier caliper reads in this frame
value=19.6 unit=mm
